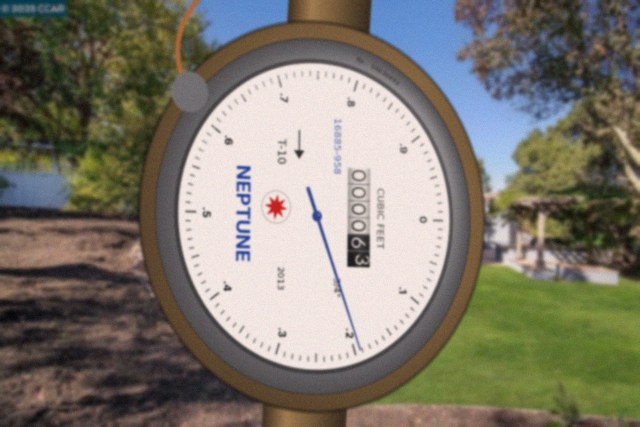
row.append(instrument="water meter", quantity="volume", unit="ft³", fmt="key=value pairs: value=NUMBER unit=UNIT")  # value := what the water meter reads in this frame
value=63.19 unit=ft³
